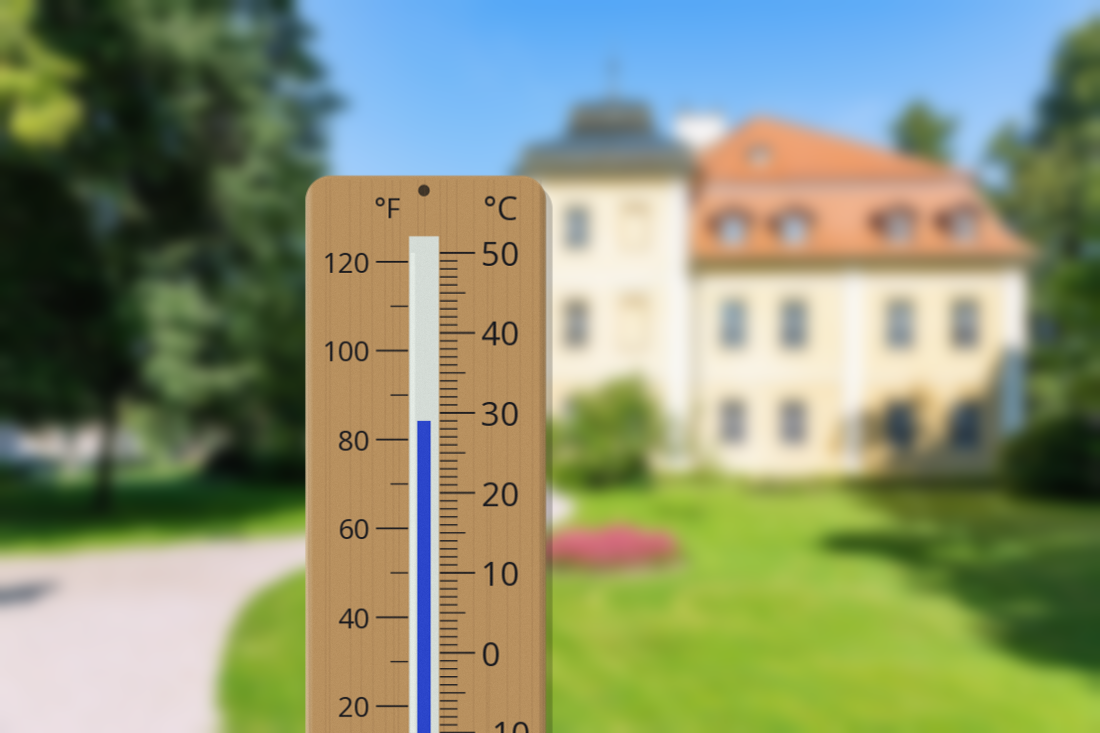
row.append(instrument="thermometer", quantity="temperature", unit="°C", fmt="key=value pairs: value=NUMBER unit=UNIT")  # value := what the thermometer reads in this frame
value=29 unit=°C
